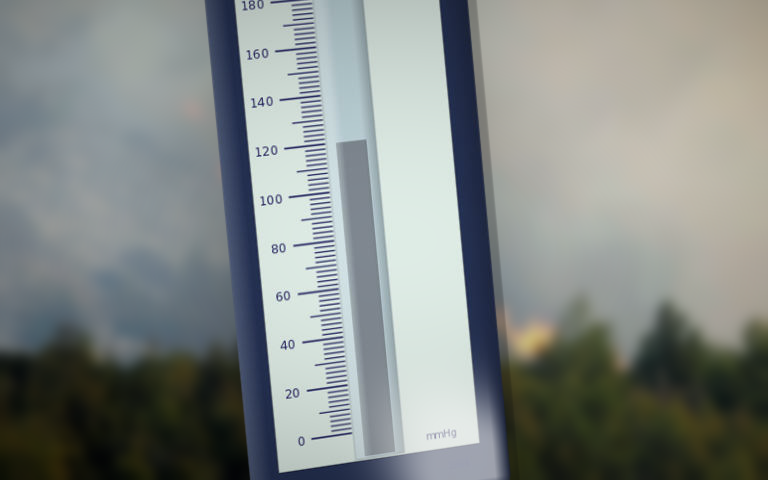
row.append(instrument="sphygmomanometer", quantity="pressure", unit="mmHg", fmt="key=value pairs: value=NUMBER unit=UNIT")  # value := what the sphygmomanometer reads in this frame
value=120 unit=mmHg
